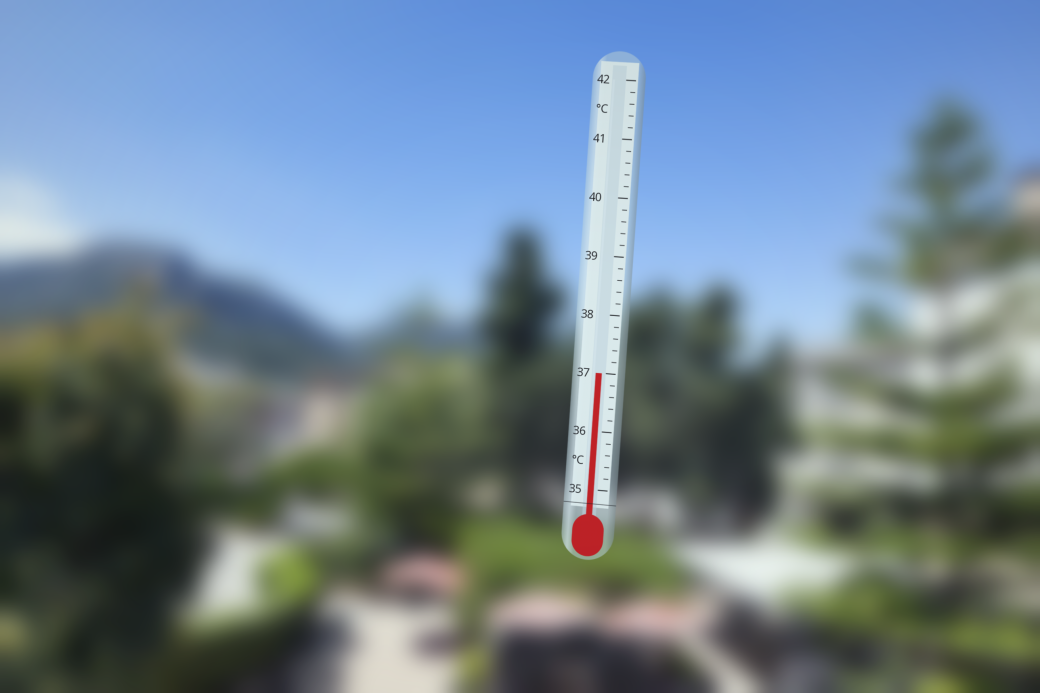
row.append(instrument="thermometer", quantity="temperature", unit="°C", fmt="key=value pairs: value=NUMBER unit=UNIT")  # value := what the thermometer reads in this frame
value=37 unit=°C
